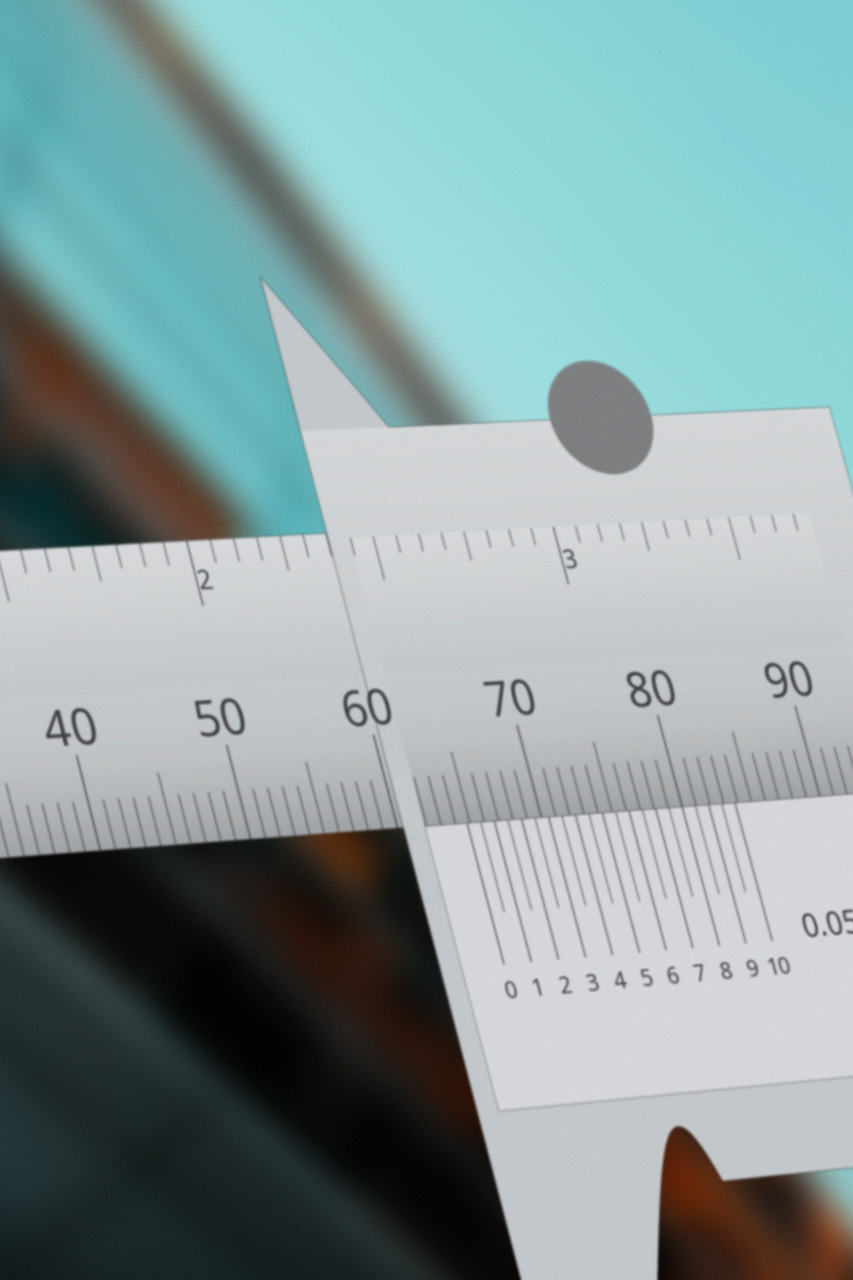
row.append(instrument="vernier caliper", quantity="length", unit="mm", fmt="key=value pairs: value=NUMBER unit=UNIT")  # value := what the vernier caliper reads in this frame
value=64.8 unit=mm
